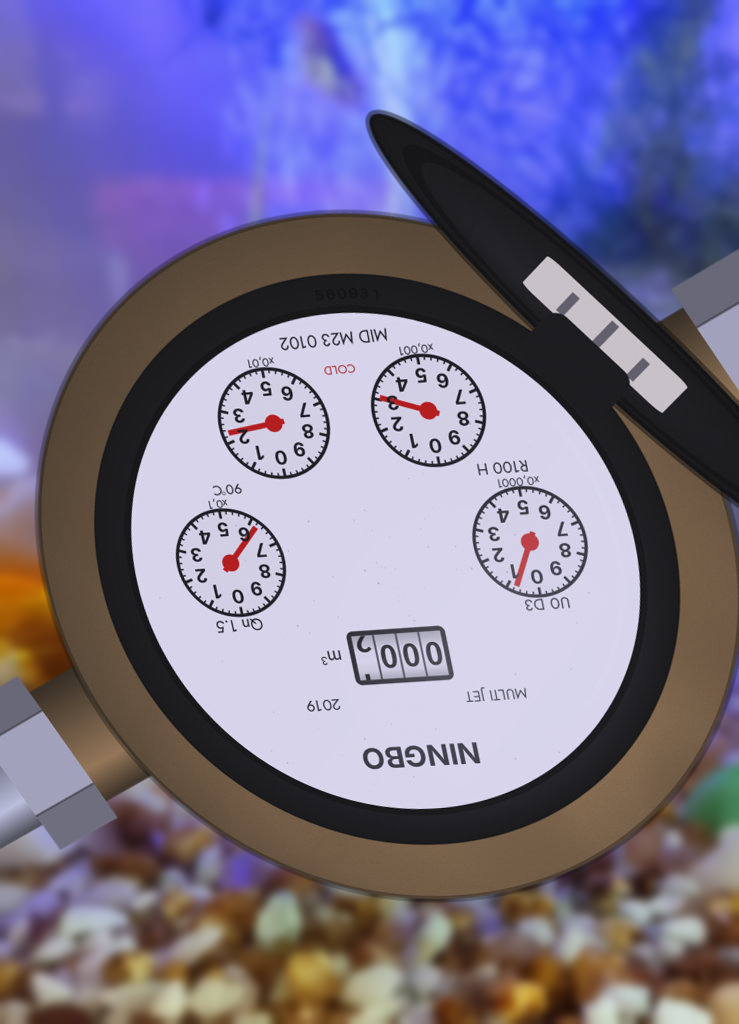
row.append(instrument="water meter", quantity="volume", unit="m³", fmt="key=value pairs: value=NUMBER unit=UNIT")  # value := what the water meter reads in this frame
value=1.6230 unit=m³
